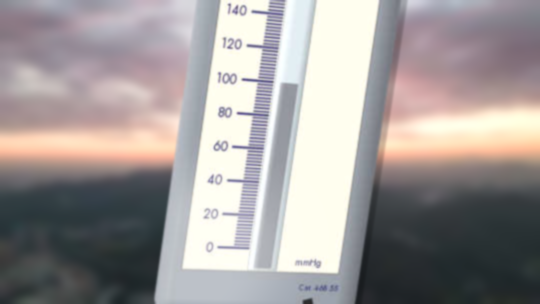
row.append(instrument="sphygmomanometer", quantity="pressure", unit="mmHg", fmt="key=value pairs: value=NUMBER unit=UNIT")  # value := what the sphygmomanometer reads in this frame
value=100 unit=mmHg
